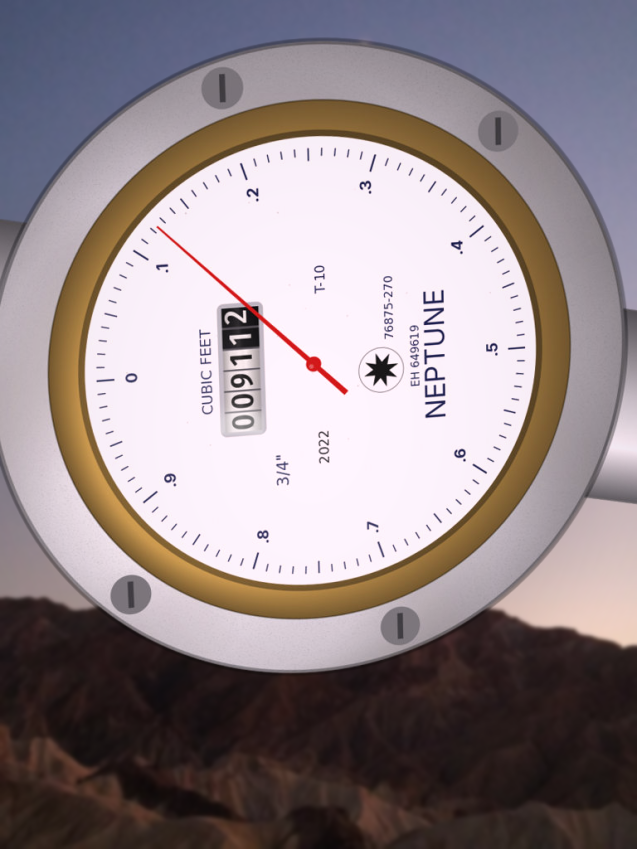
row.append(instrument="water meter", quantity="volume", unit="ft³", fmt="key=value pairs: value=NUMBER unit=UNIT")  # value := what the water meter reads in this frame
value=9112.12 unit=ft³
